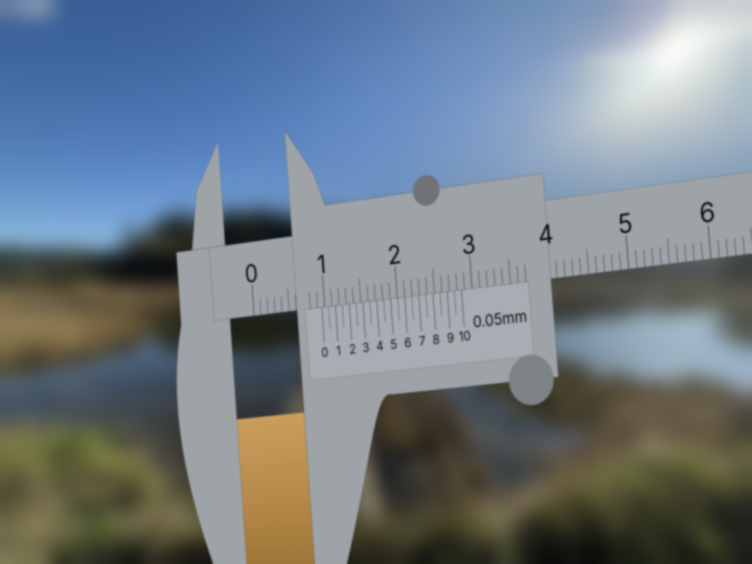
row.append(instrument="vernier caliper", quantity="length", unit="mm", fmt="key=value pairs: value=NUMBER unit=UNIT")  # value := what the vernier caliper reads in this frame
value=9.6 unit=mm
